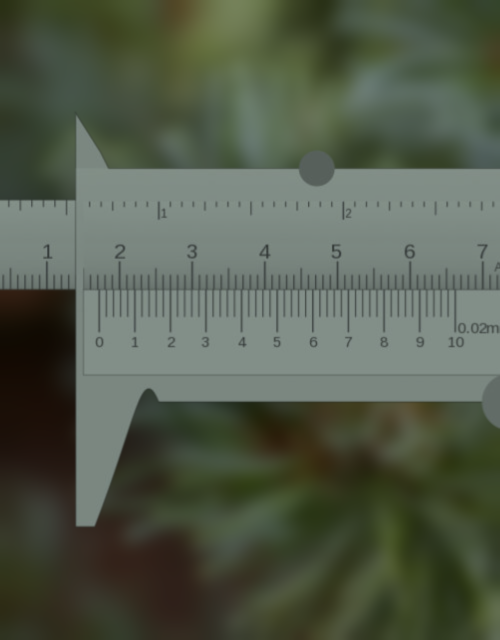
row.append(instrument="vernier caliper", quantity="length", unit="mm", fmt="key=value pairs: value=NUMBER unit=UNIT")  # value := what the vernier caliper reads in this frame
value=17.2 unit=mm
